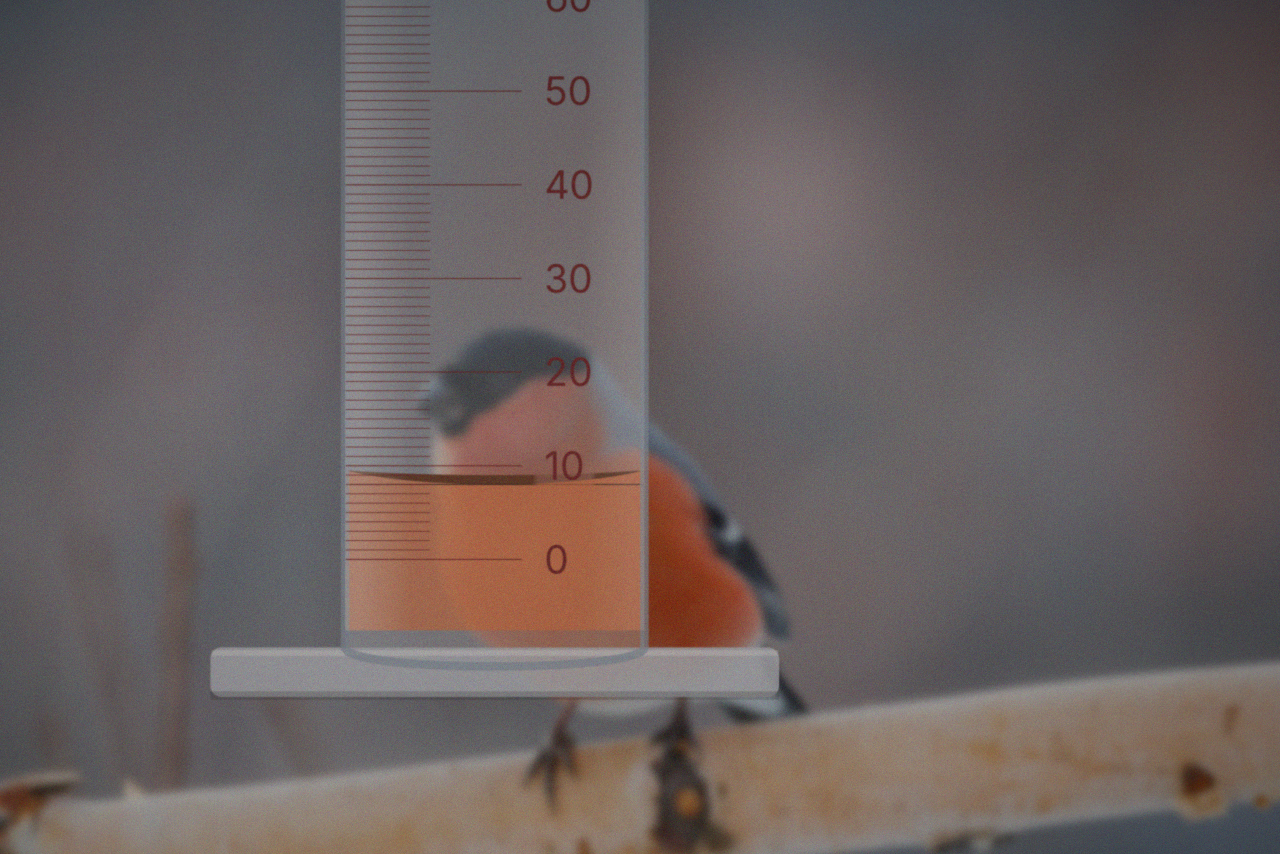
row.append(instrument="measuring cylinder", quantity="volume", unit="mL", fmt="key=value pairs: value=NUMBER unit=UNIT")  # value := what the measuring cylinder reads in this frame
value=8 unit=mL
